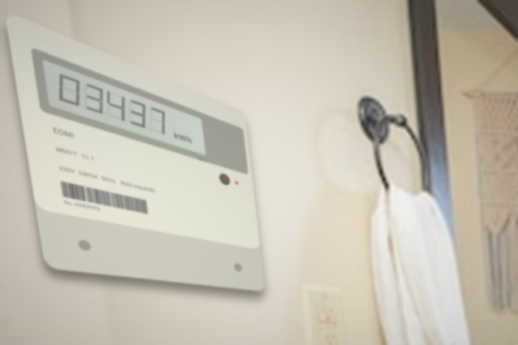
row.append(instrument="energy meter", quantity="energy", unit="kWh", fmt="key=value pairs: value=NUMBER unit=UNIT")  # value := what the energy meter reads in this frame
value=3437 unit=kWh
